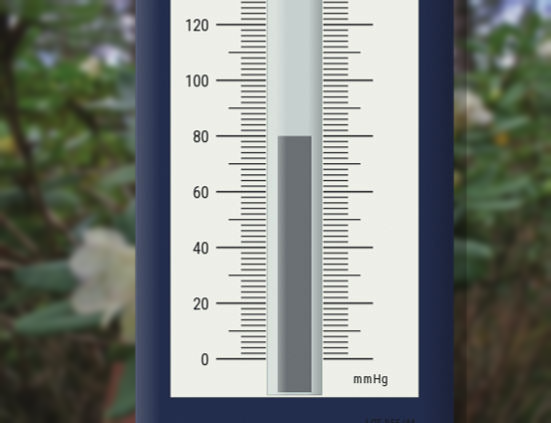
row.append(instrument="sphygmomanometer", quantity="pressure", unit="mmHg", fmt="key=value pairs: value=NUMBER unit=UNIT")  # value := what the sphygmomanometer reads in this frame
value=80 unit=mmHg
